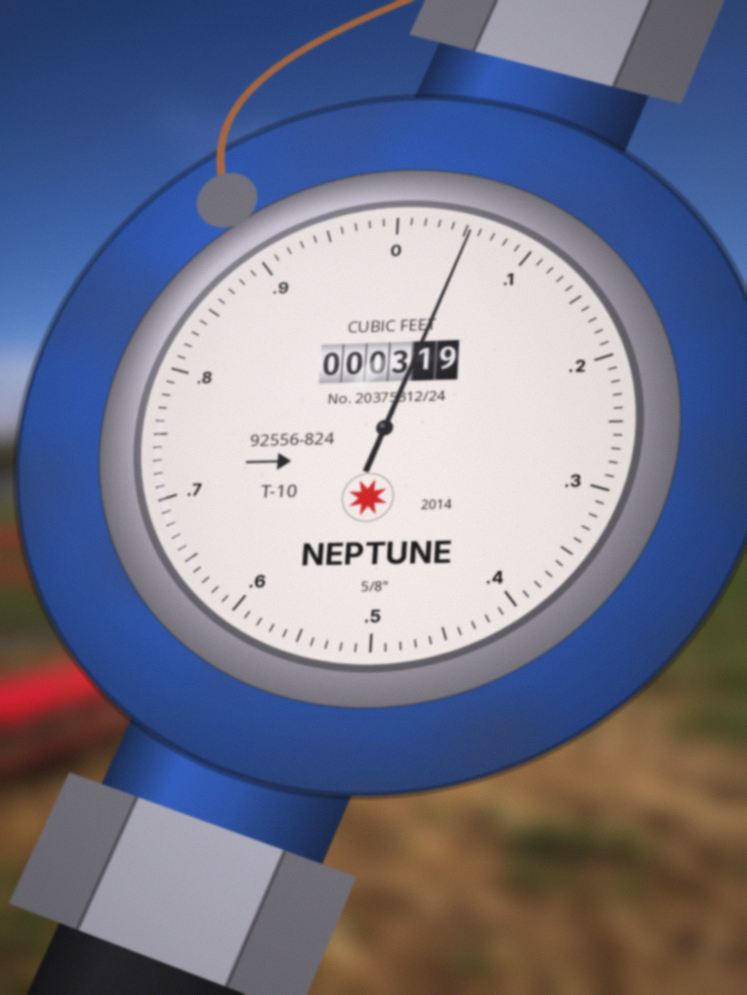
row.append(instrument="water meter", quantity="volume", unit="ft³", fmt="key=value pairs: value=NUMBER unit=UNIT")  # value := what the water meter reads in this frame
value=319.05 unit=ft³
